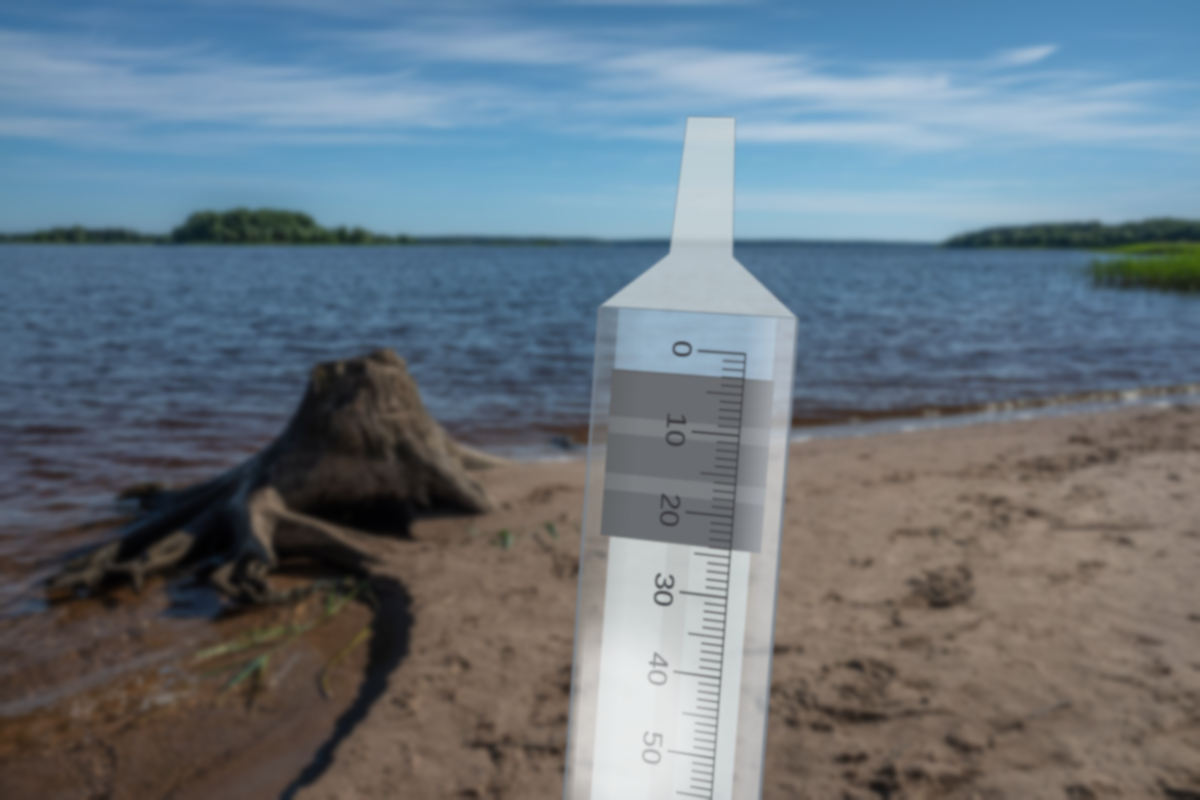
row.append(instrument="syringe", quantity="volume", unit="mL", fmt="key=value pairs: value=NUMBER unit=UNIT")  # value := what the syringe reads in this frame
value=3 unit=mL
